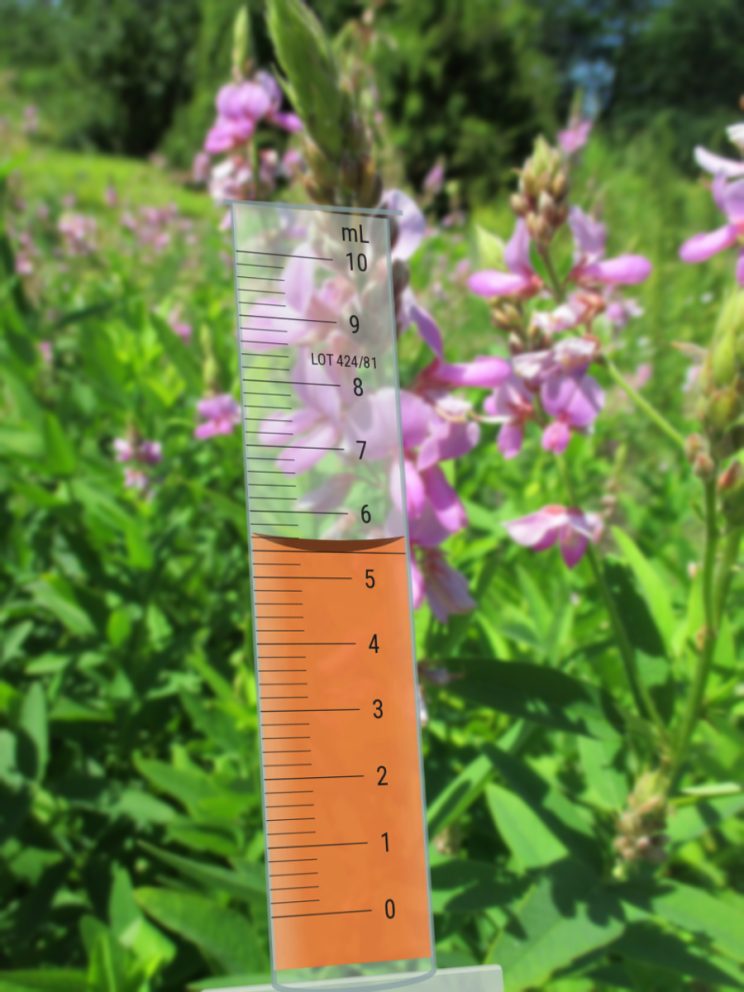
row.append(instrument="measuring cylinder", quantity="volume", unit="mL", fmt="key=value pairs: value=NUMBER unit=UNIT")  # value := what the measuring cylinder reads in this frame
value=5.4 unit=mL
